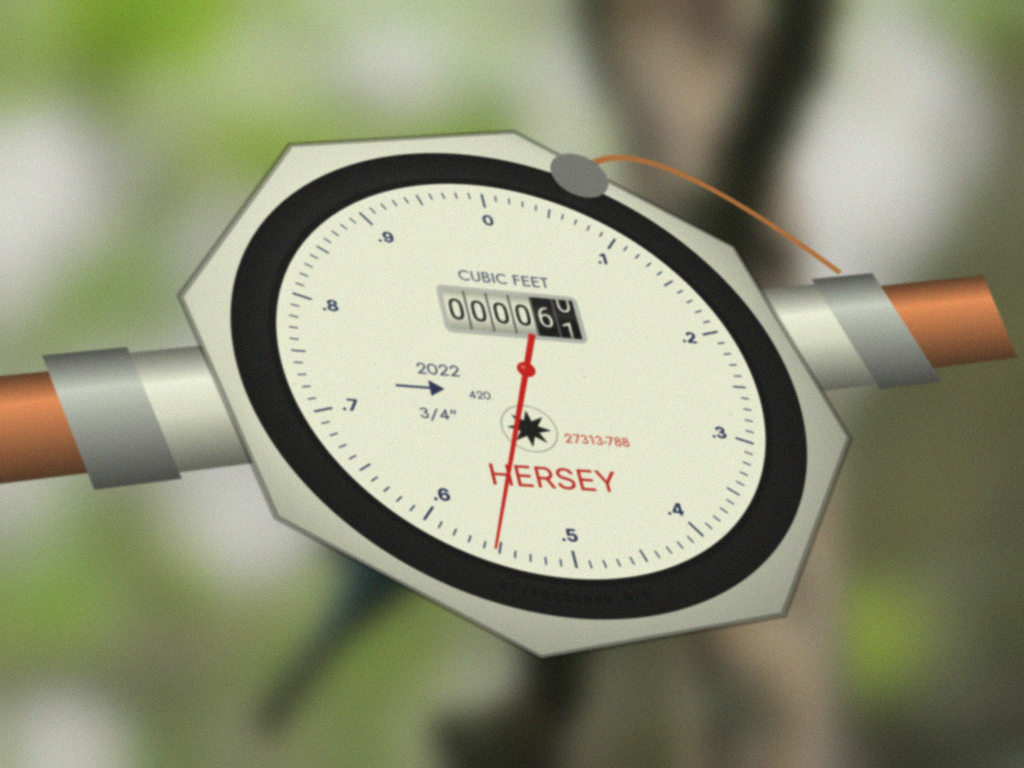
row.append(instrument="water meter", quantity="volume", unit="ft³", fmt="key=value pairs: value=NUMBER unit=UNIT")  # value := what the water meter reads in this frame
value=60.55 unit=ft³
